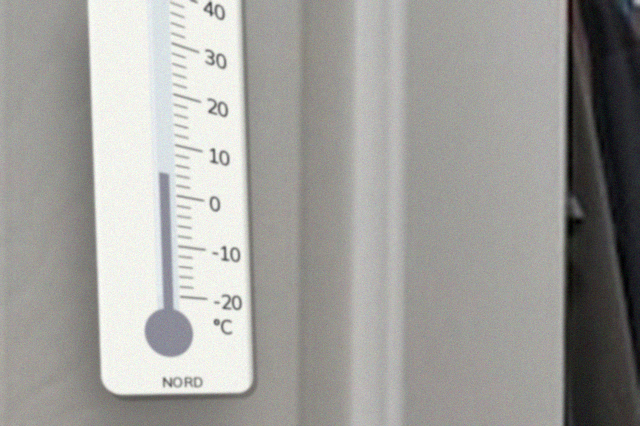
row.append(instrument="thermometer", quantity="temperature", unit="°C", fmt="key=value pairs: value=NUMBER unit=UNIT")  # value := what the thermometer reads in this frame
value=4 unit=°C
